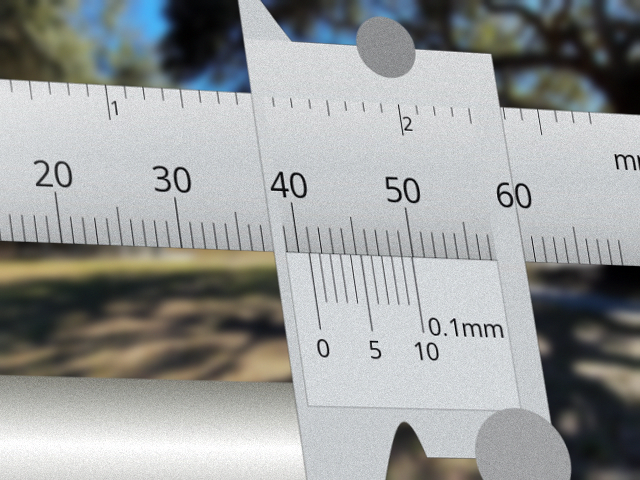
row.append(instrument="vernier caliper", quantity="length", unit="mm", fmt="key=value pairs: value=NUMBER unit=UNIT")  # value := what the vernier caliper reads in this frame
value=40.9 unit=mm
